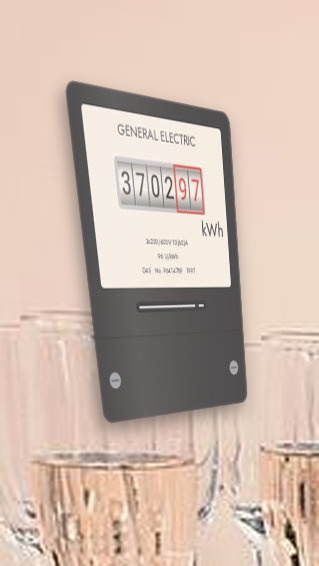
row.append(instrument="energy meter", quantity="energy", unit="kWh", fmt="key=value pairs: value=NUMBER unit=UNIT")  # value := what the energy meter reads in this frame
value=3702.97 unit=kWh
